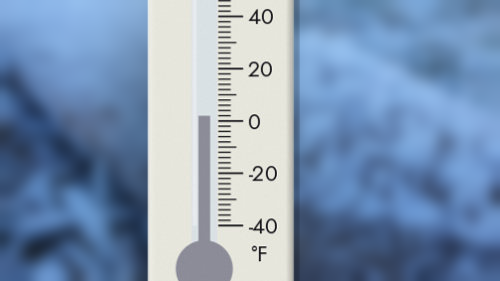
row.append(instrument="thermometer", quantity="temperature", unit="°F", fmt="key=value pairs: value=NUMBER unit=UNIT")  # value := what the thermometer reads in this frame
value=2 unit=°F
